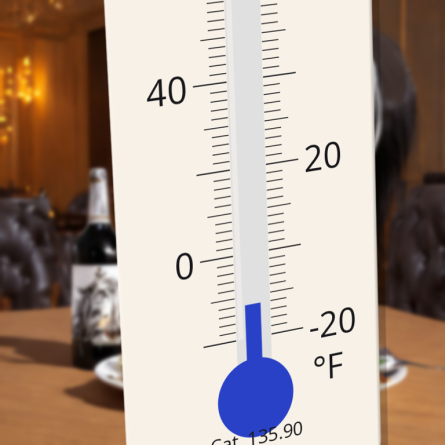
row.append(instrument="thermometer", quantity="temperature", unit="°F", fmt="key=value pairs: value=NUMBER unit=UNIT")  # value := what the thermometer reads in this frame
value=-12 unit=°F
